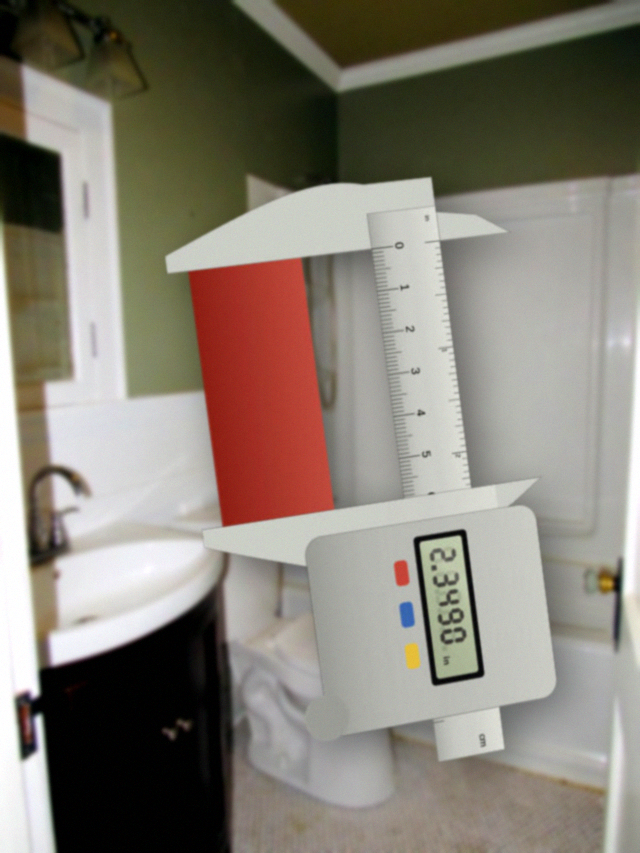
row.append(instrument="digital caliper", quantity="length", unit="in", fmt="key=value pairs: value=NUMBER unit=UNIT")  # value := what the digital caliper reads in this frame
value=2.3490 unit=in
